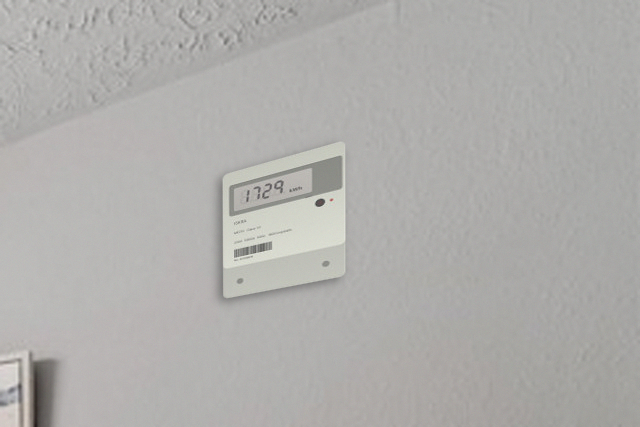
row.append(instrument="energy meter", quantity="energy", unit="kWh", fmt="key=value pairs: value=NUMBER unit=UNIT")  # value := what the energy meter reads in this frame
value=1729 unit=kWh
